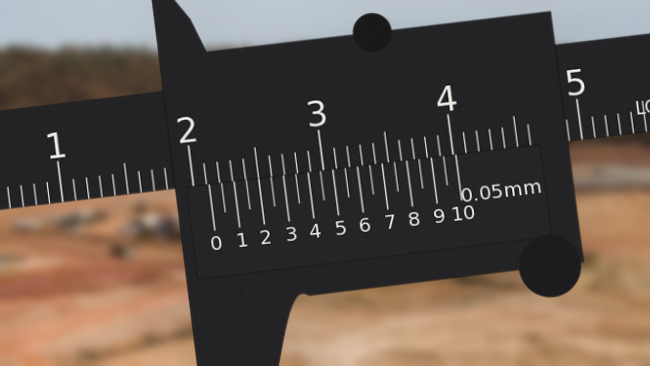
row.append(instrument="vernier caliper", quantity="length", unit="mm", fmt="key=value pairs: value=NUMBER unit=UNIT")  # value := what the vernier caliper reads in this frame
value=21.2 unit=mm
